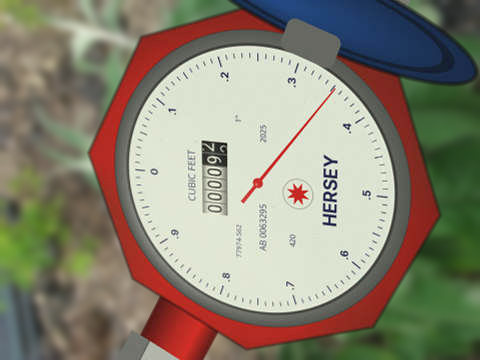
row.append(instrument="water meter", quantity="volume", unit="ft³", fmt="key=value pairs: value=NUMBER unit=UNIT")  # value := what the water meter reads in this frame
value=92.35 unit=ft³
